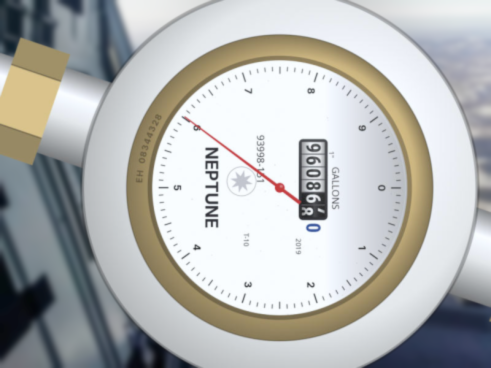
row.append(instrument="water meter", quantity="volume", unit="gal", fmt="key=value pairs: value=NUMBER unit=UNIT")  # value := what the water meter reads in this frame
value=9608676.0 unit=gal
